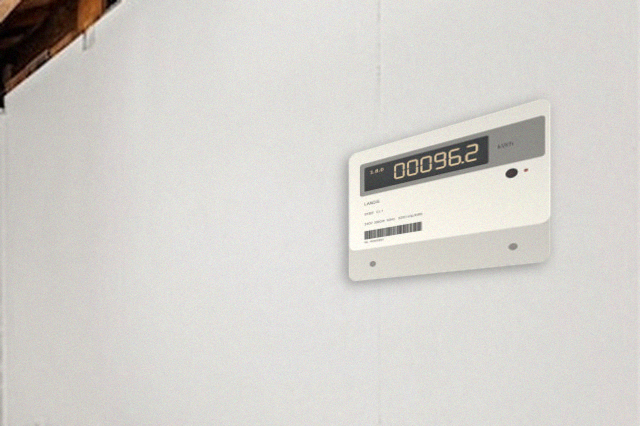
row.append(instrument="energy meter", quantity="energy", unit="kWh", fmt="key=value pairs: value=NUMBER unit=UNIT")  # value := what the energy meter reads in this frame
value=96.2 unit=kWh
